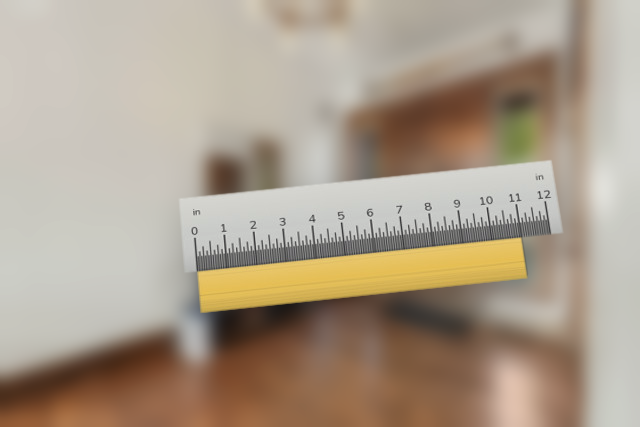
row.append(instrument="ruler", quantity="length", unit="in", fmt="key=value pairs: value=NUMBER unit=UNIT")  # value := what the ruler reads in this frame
value=11 unit=in
